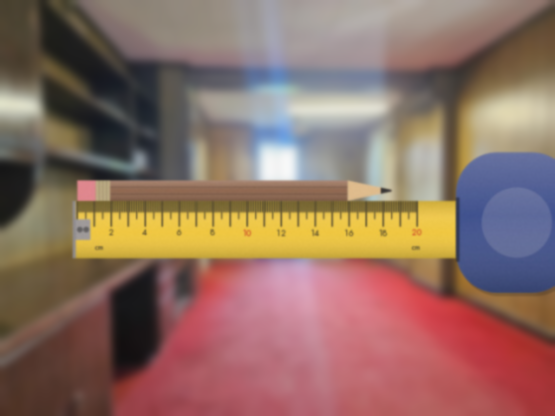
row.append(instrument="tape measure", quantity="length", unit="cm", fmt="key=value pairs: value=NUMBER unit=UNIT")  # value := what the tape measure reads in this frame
value=18.5 unit=cm
